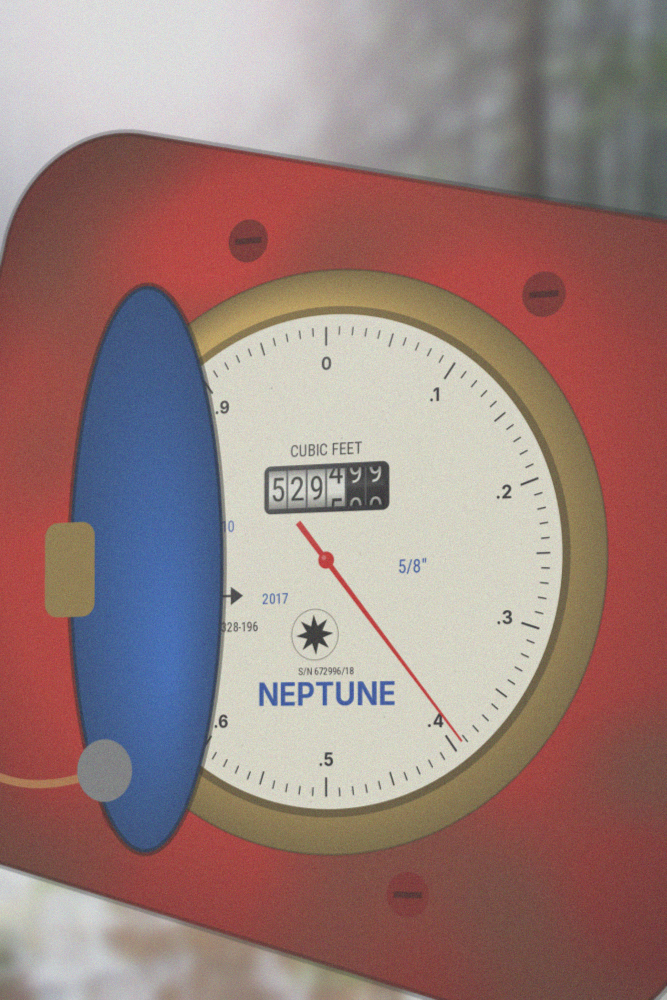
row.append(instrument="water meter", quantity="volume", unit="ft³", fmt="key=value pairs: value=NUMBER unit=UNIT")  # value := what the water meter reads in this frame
value=529499.39 unit=ft³
